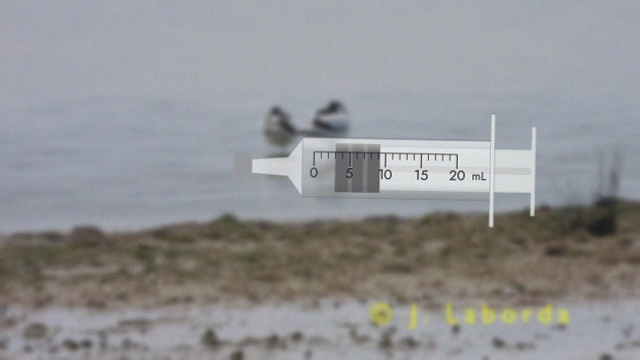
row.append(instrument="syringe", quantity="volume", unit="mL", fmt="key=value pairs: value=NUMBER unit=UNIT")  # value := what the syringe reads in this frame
value=3 unit=mL
